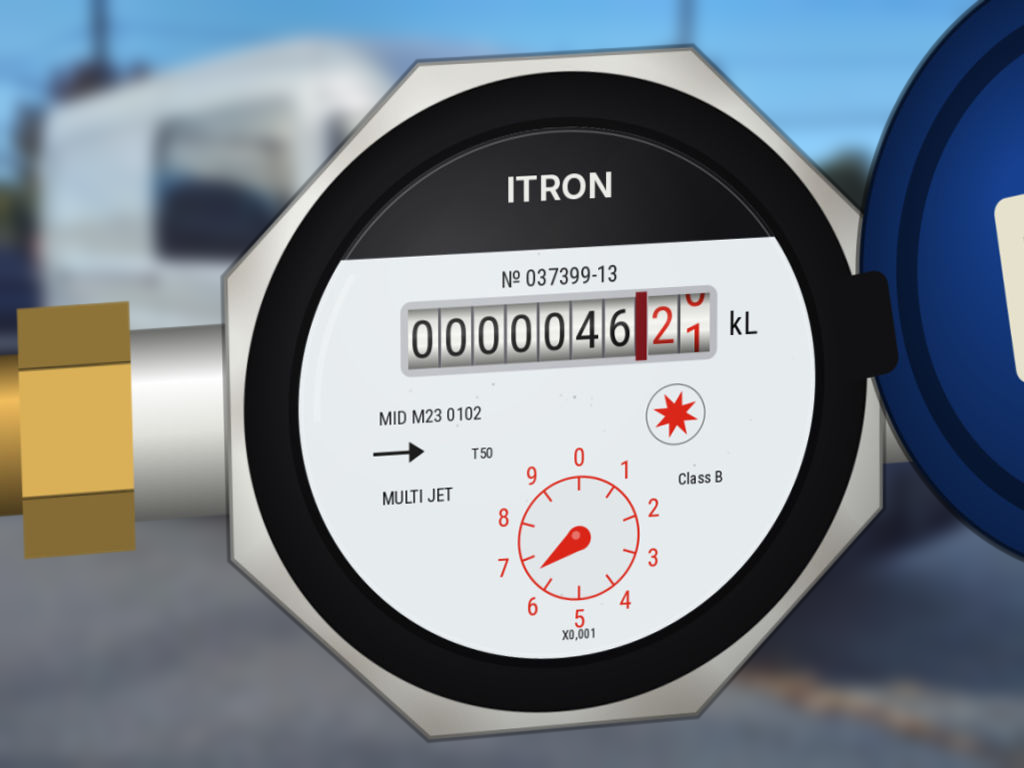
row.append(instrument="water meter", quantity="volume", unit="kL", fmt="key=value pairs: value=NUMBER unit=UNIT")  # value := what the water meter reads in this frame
value=46.206 unit=kL
